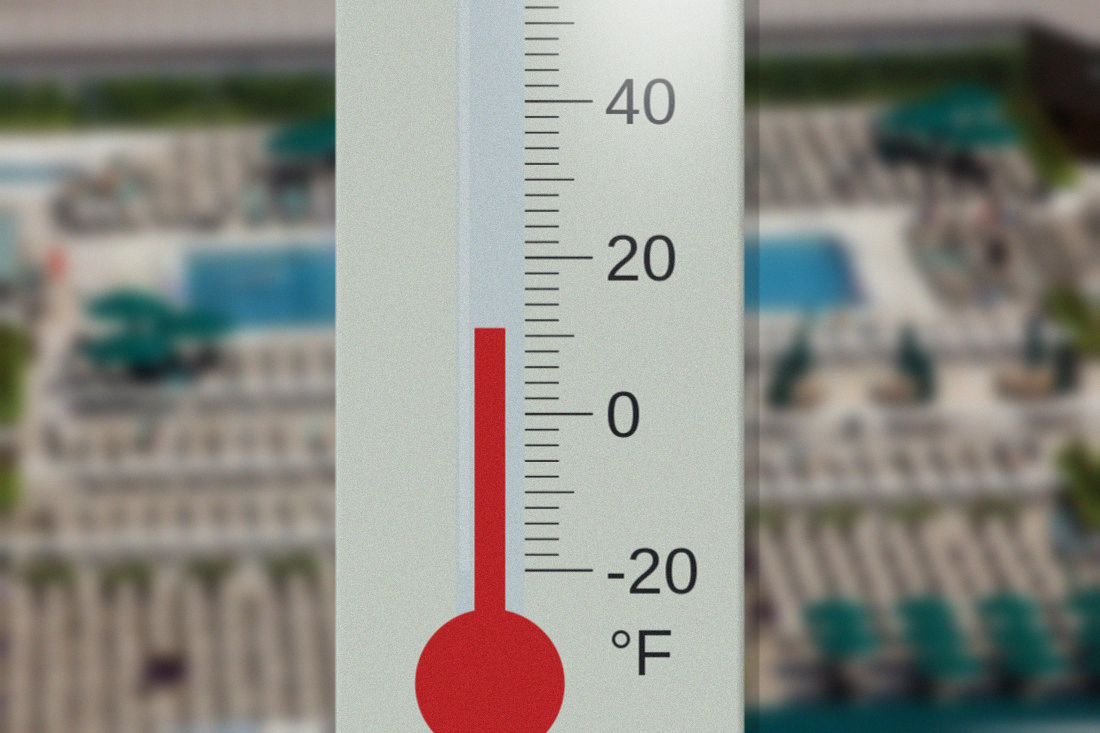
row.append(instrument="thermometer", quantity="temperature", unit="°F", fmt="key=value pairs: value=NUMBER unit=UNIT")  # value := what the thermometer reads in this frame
value=11 unit=°F
